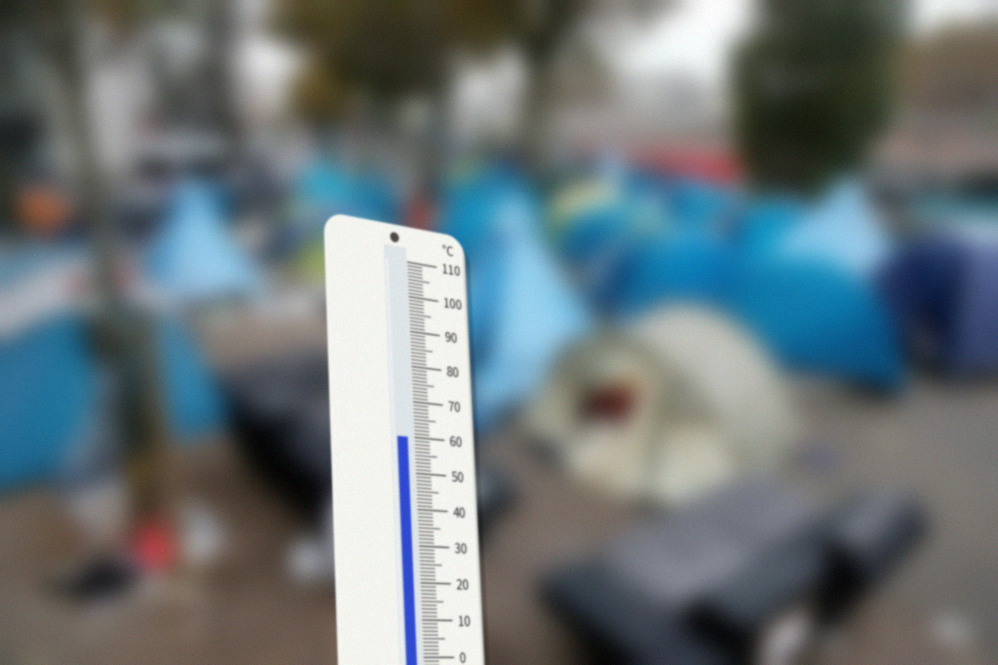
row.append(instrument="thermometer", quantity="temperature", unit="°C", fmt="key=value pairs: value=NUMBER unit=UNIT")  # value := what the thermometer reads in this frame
value=60 unit=°C
